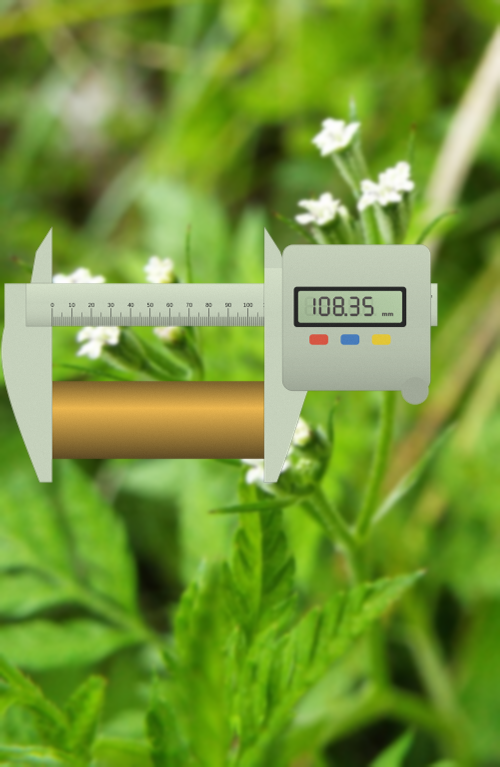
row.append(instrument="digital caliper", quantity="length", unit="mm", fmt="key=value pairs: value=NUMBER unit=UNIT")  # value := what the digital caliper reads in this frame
value=108.35 unit=mm
